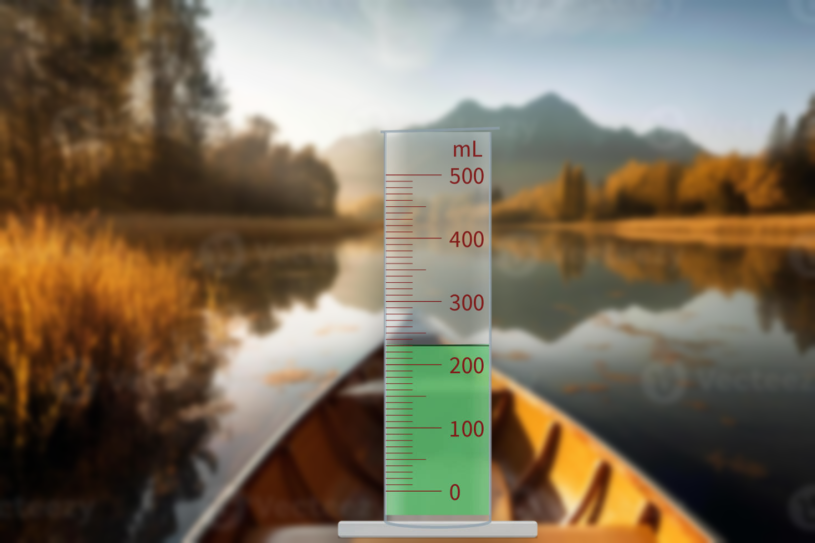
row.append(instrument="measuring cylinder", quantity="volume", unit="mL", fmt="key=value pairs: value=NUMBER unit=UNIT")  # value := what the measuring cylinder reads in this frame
value=230 unit=mL
